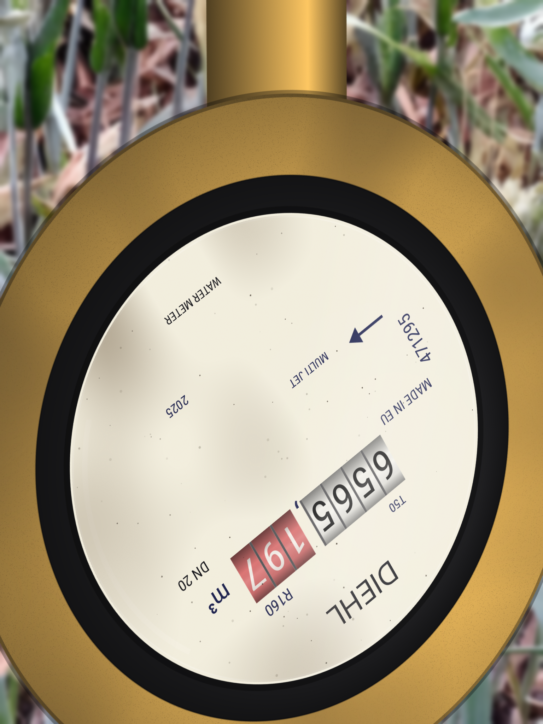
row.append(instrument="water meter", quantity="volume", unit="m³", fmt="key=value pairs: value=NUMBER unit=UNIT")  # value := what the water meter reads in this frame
value=6565.197 unit=m³
